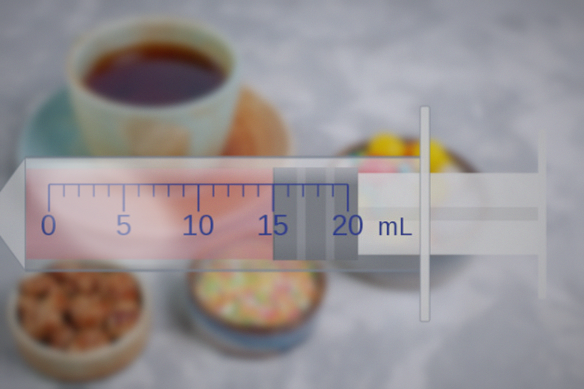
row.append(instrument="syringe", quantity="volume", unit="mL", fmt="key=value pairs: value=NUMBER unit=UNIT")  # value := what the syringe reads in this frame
value=15 unit=mL
